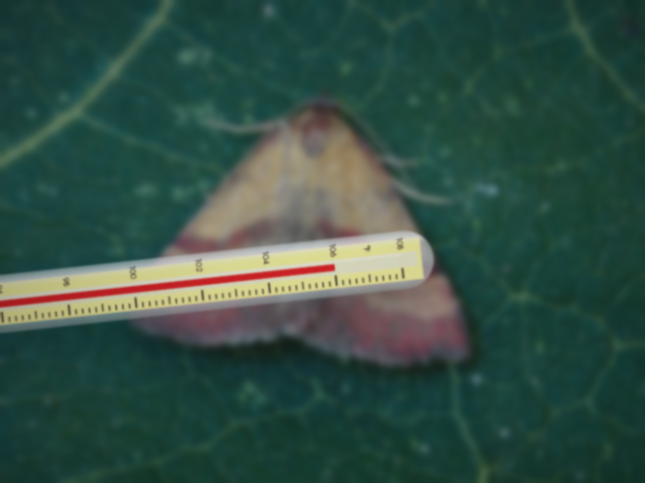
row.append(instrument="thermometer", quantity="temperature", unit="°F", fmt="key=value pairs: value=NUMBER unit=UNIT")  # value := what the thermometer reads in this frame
value=106 unit=°F
